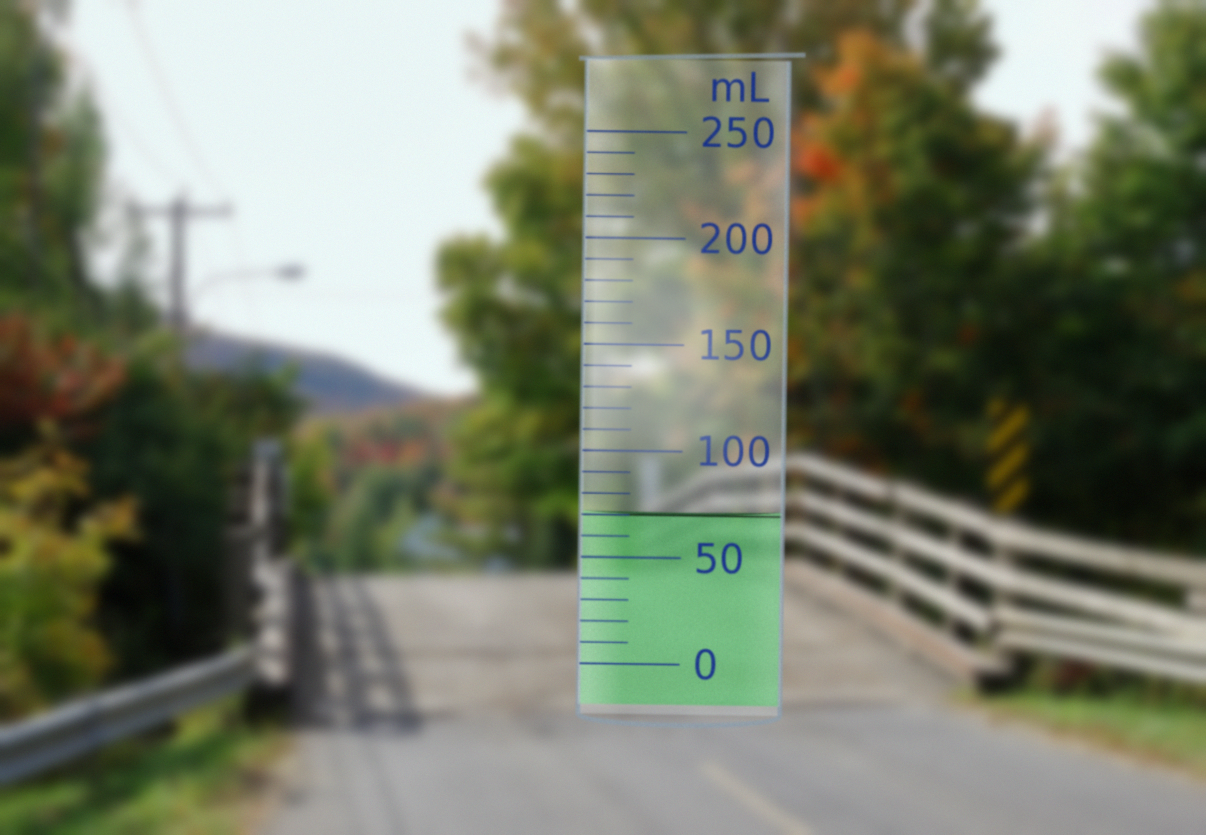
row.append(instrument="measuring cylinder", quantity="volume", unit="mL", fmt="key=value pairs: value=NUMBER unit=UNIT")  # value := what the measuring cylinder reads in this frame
value=70 unit=mL
